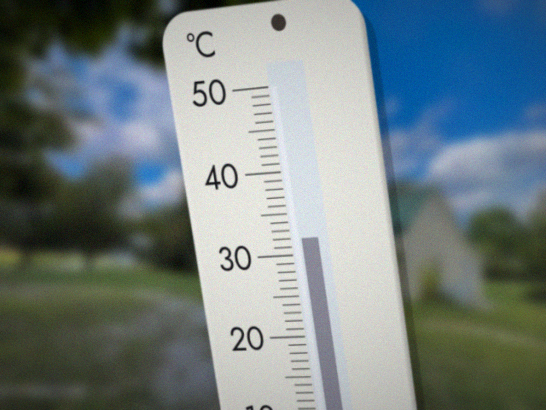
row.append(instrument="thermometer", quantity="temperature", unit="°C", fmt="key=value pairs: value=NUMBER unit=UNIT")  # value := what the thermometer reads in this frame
value=32 unit=°C
